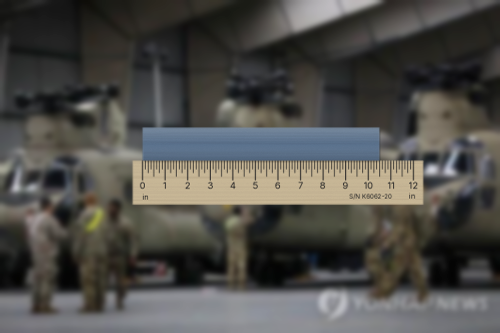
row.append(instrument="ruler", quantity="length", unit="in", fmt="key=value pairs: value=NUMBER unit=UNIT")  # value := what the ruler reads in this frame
value=10.5 unit=in
